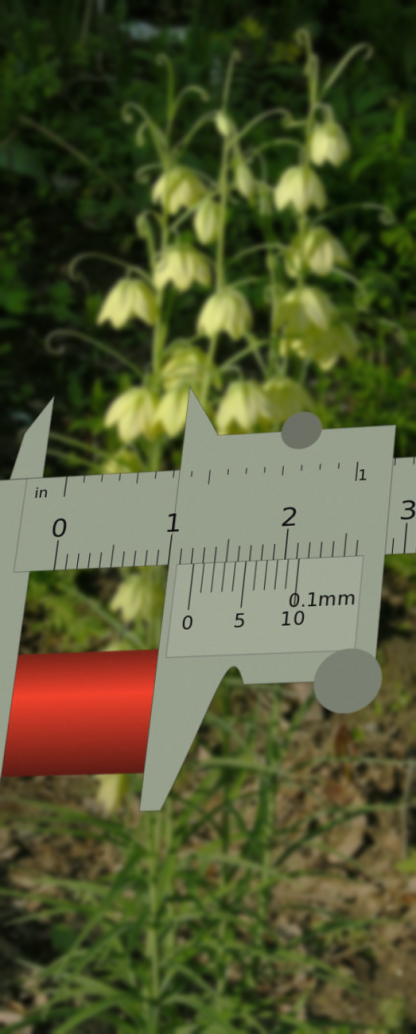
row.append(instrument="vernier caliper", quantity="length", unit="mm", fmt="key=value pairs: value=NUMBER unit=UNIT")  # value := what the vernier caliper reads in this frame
value=12.2 unit=mm
